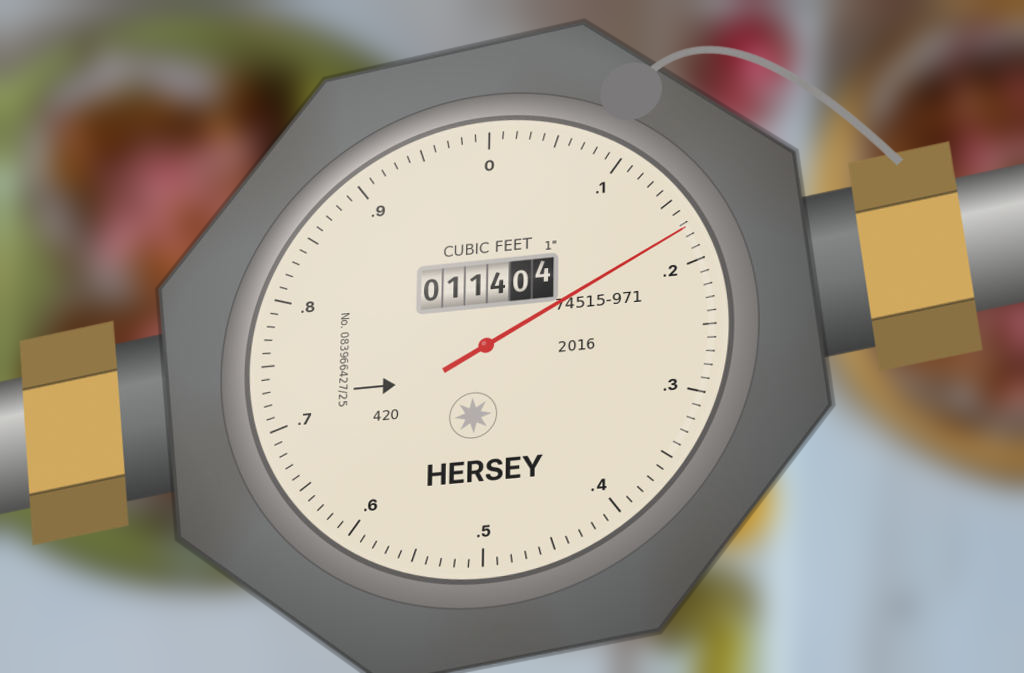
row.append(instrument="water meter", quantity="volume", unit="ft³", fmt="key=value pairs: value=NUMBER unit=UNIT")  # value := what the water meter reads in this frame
value=11404.17 unit=ft³
